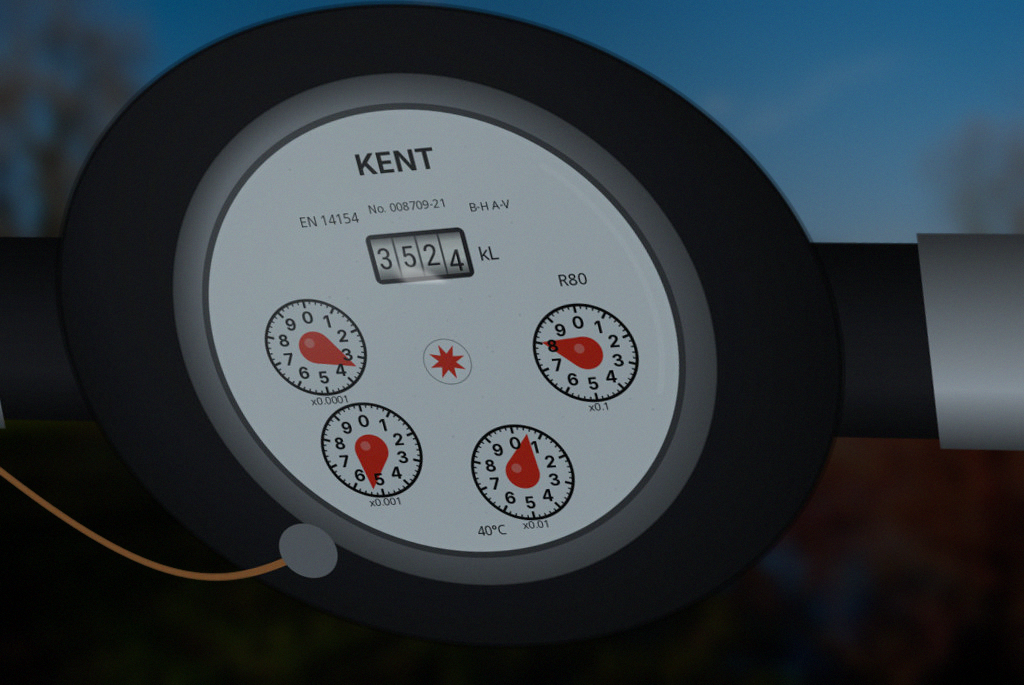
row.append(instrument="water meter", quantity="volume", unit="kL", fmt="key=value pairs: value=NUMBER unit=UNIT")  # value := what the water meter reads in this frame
value=3523.8053 unit=kL
